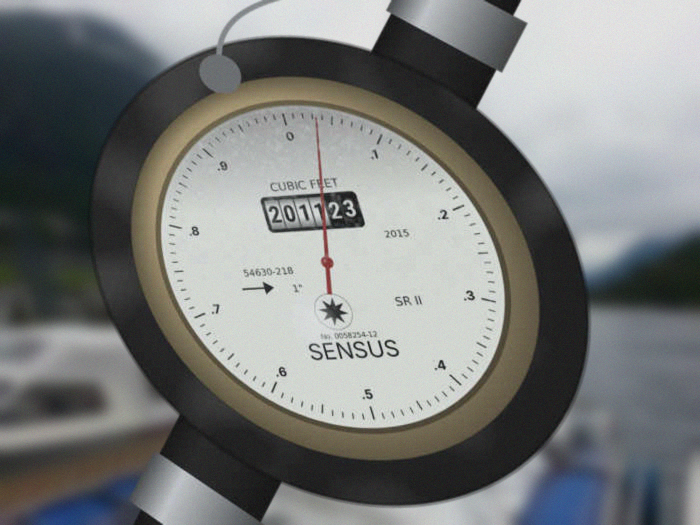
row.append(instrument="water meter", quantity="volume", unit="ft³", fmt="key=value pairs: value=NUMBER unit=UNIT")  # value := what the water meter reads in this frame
value=201123.03 unit=ft³
